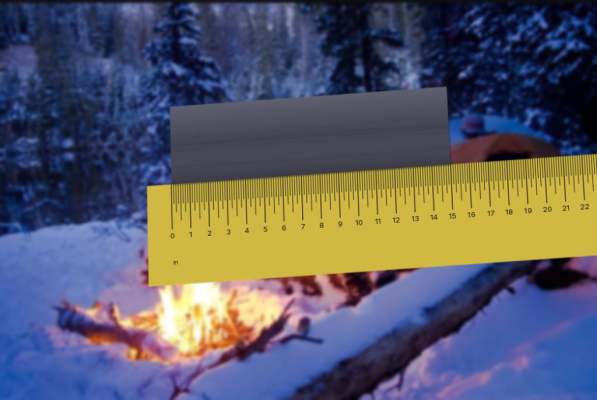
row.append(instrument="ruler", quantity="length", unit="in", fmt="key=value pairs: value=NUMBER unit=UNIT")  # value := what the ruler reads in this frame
value=15 unit=in
